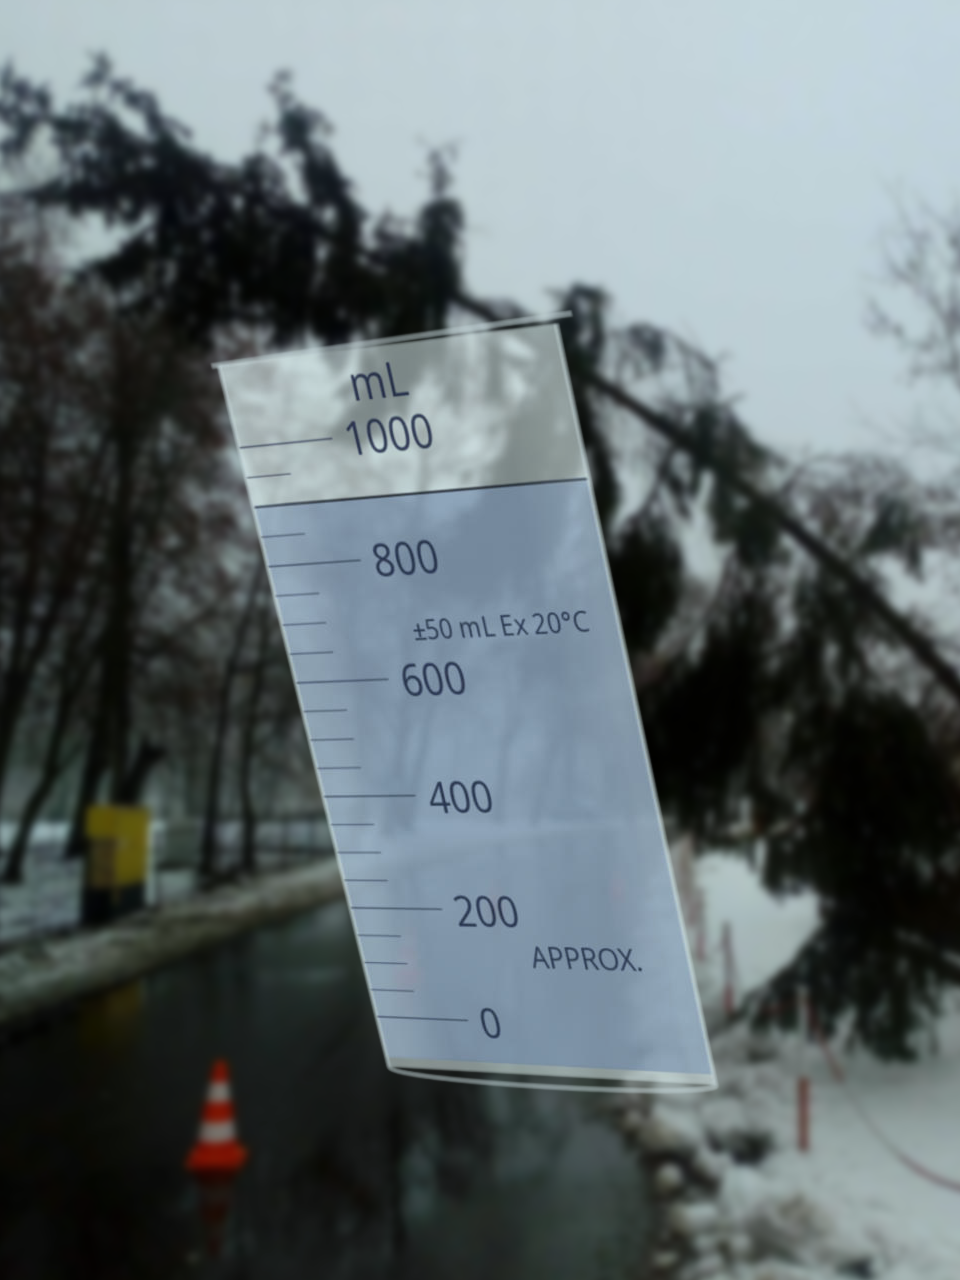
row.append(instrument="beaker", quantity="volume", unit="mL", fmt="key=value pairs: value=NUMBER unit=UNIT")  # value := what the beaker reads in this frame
value=900 unit=mL
